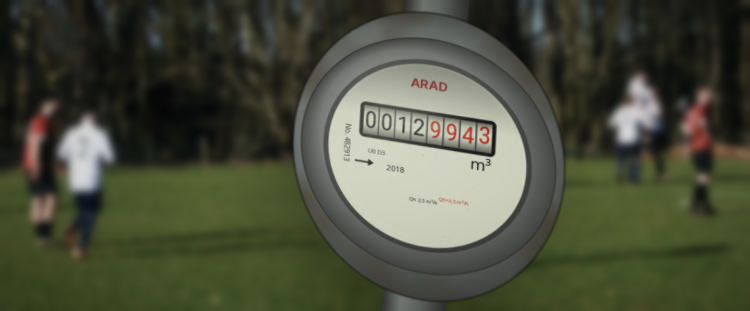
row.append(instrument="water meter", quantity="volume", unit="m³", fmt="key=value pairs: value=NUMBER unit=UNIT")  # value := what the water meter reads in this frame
value=12.9943 unit=m³
